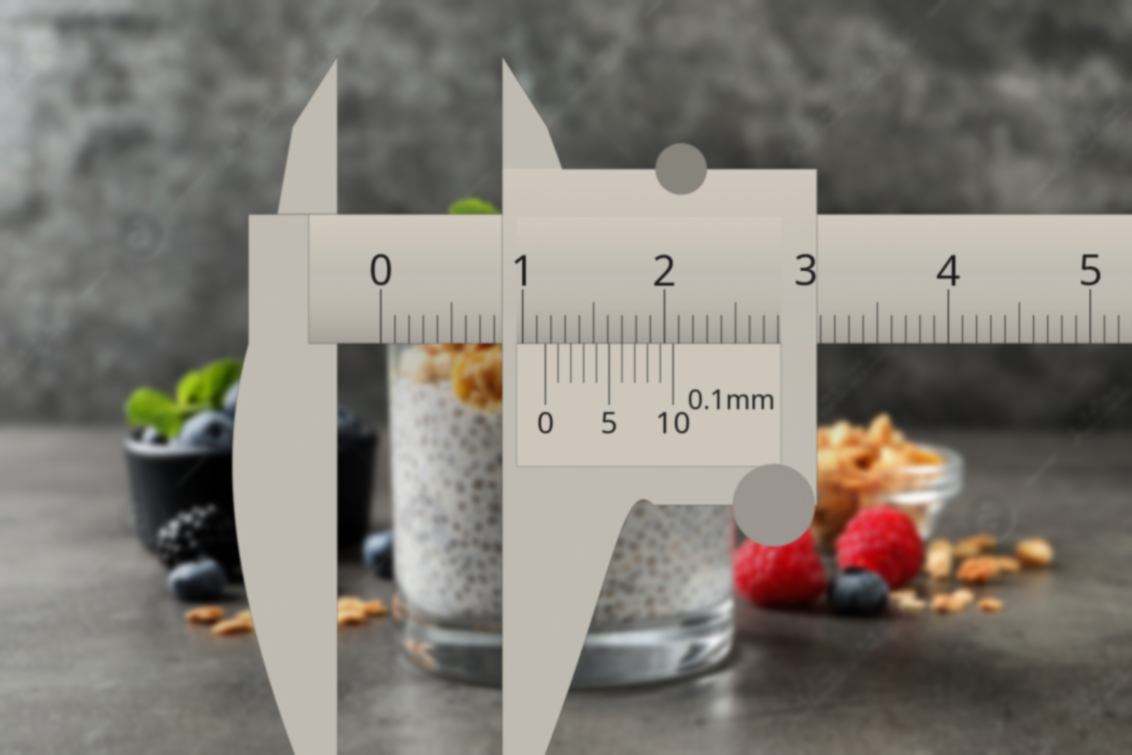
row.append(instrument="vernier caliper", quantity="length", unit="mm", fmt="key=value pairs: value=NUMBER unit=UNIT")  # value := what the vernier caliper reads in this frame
value=11.6 unit=mm
